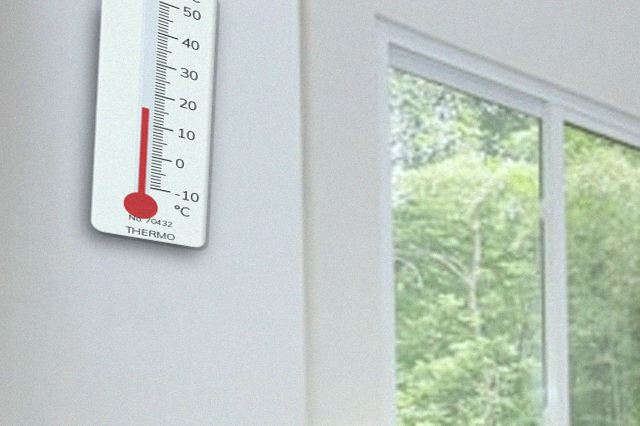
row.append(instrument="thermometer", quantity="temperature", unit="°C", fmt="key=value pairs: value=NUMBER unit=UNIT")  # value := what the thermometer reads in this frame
value=15 unit=°C
